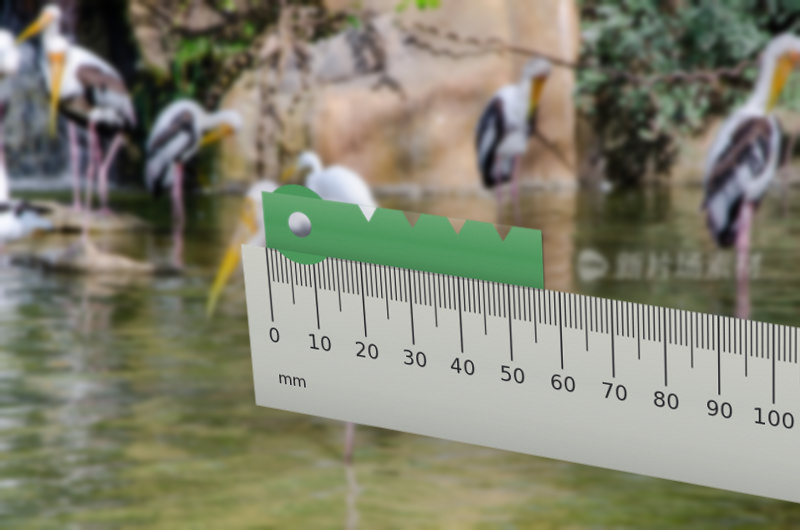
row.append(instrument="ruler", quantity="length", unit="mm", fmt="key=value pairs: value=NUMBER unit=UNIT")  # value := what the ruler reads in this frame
value=57 unit=mm
